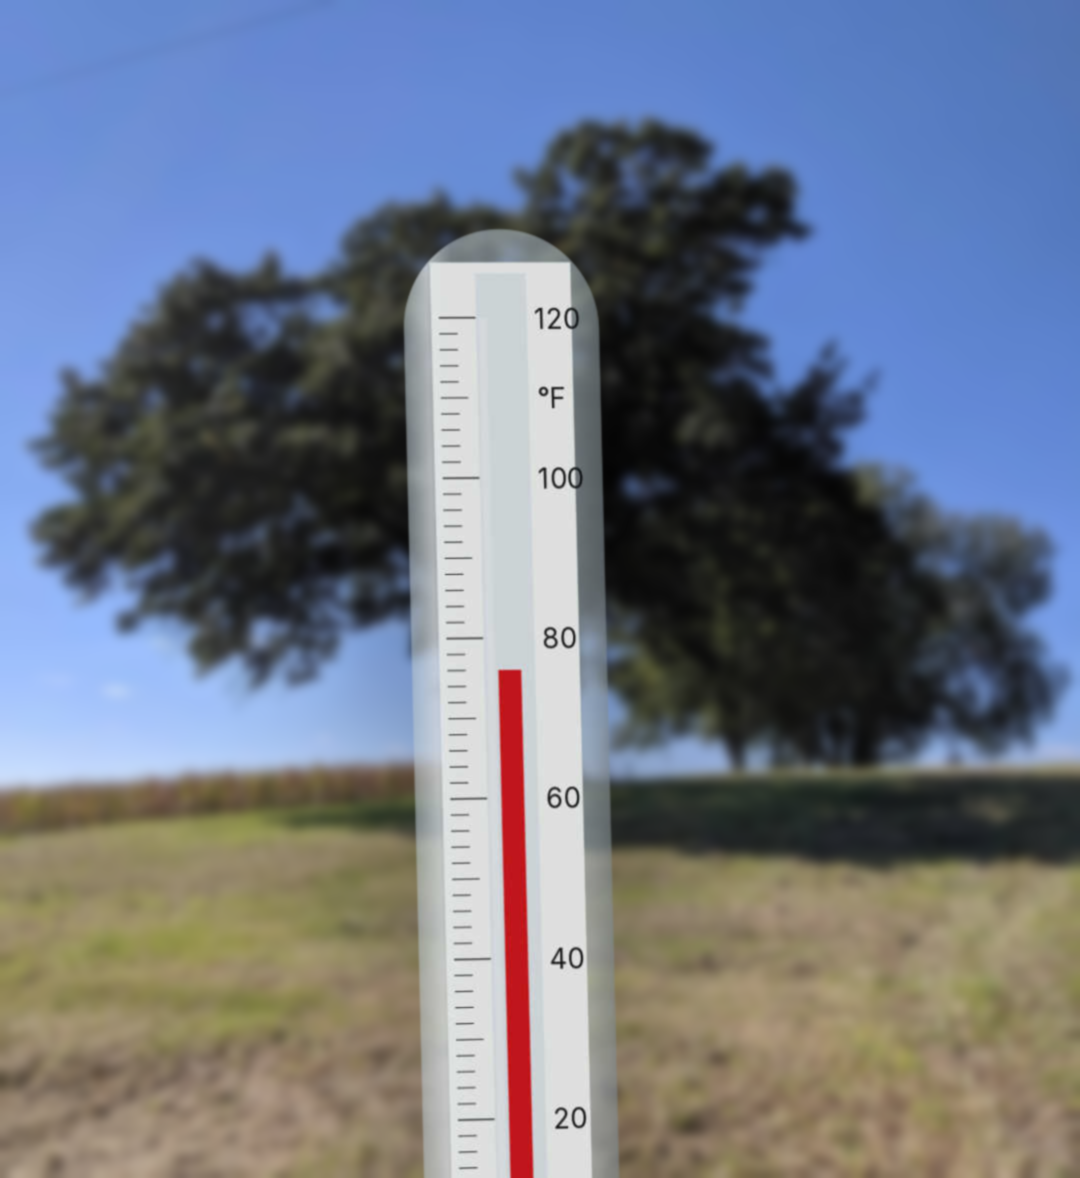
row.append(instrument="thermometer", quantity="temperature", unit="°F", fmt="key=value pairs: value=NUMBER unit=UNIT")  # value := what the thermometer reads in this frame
value=76 unit=°F
